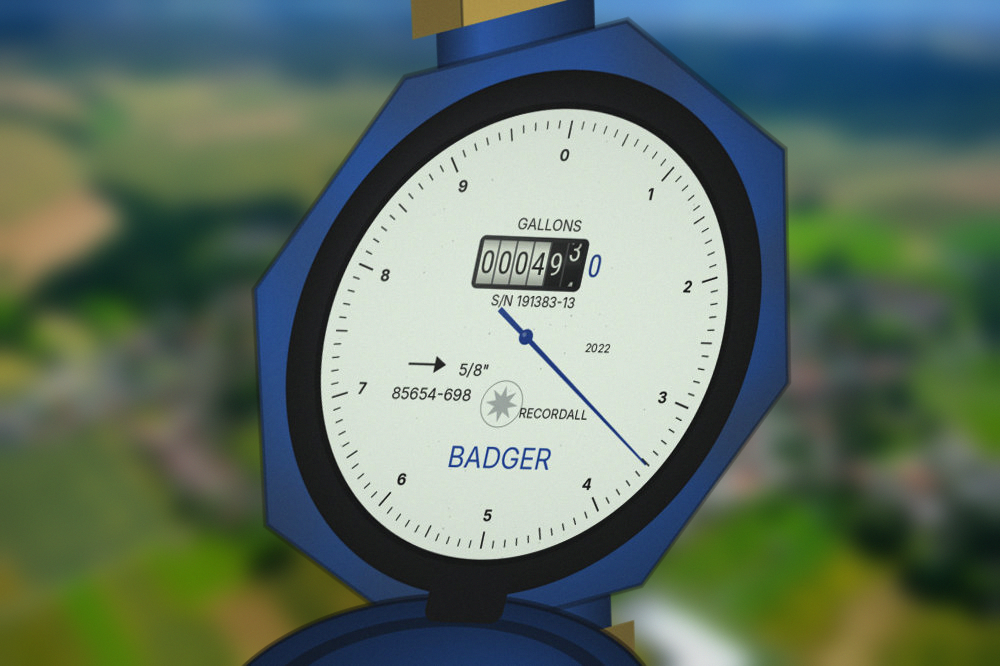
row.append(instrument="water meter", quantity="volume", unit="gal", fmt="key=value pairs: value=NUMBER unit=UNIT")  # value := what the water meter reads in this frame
value=4933.5 unit=gal
